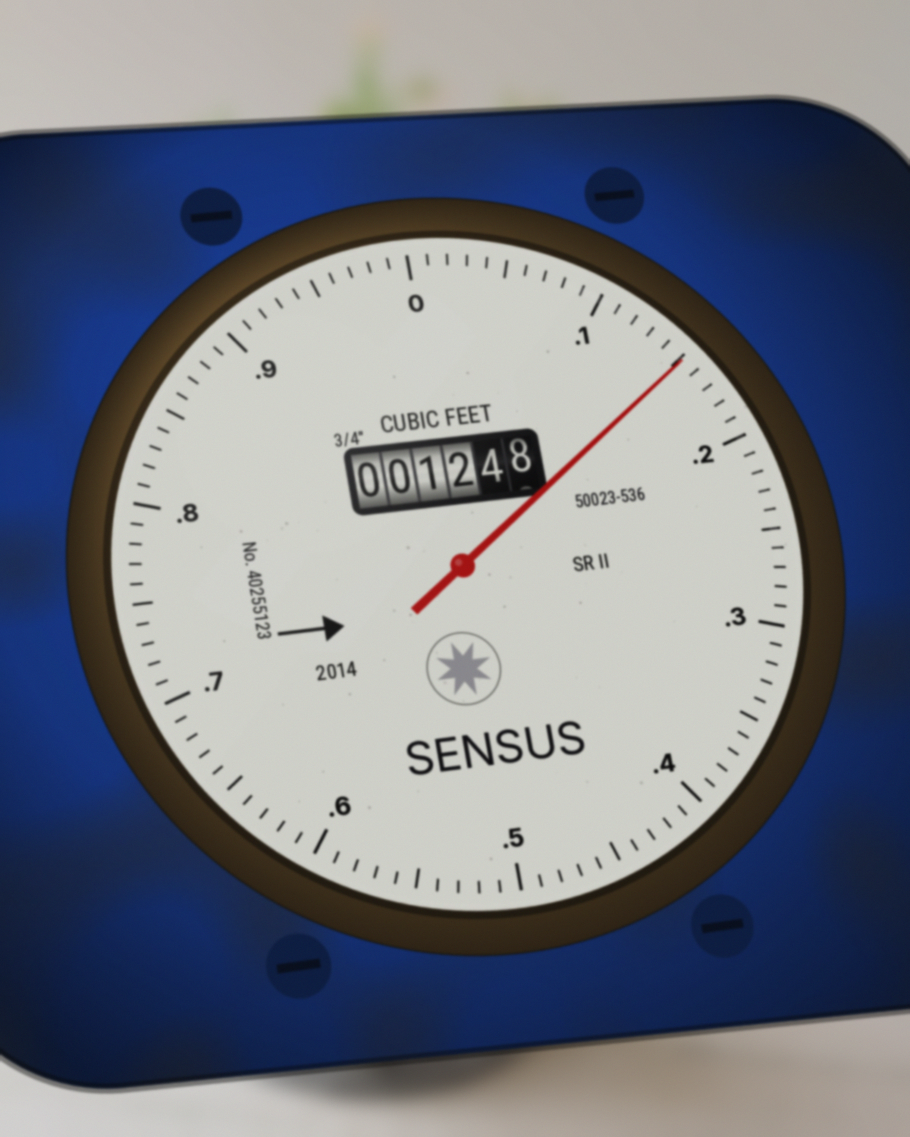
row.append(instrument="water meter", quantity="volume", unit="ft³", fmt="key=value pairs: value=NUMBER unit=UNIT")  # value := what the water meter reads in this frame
value=1248.15 unit=ft³
